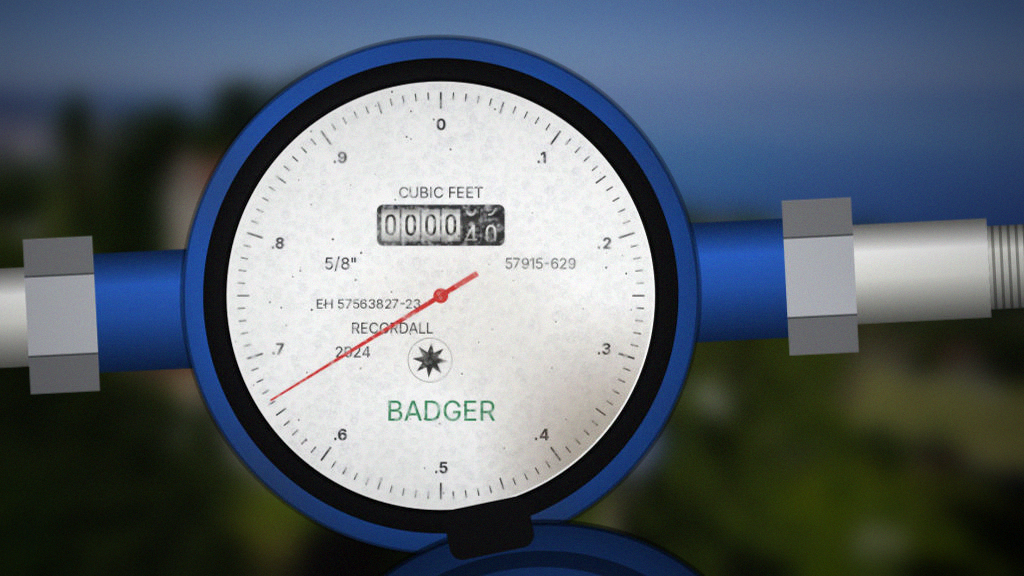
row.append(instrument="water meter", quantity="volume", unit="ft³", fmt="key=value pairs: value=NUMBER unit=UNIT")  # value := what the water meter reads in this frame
value=39.66 unit=ft³
